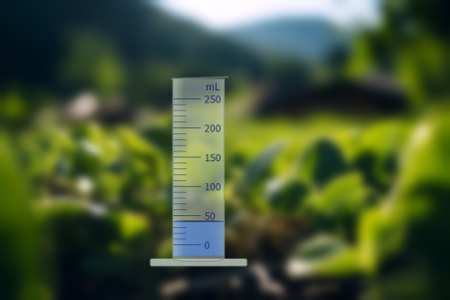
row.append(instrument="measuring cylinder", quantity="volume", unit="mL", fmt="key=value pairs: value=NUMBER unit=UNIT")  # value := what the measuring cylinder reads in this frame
value=40 unit=mL
